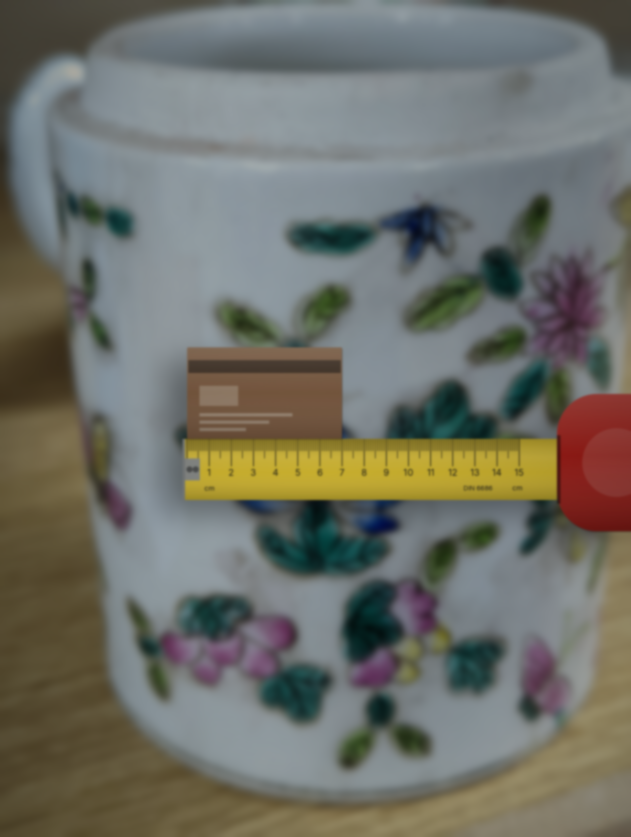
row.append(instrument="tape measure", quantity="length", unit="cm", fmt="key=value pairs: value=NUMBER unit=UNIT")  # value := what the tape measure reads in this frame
value=7 unit=cm
